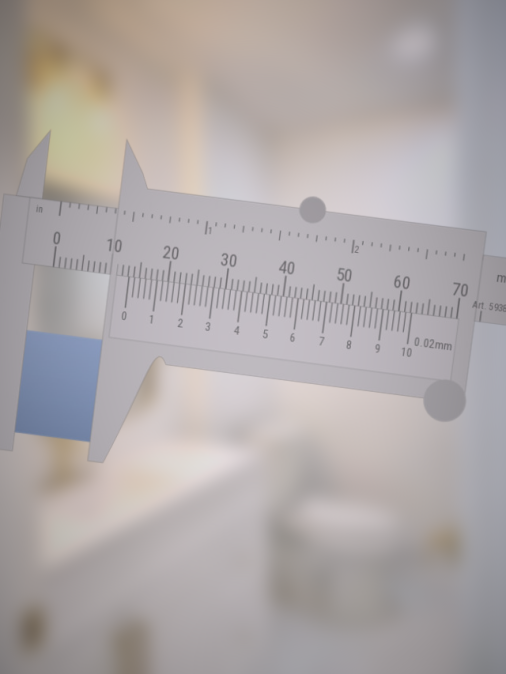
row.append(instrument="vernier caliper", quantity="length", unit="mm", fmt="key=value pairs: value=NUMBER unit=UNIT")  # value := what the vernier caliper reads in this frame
value=13.2 unit=mm
